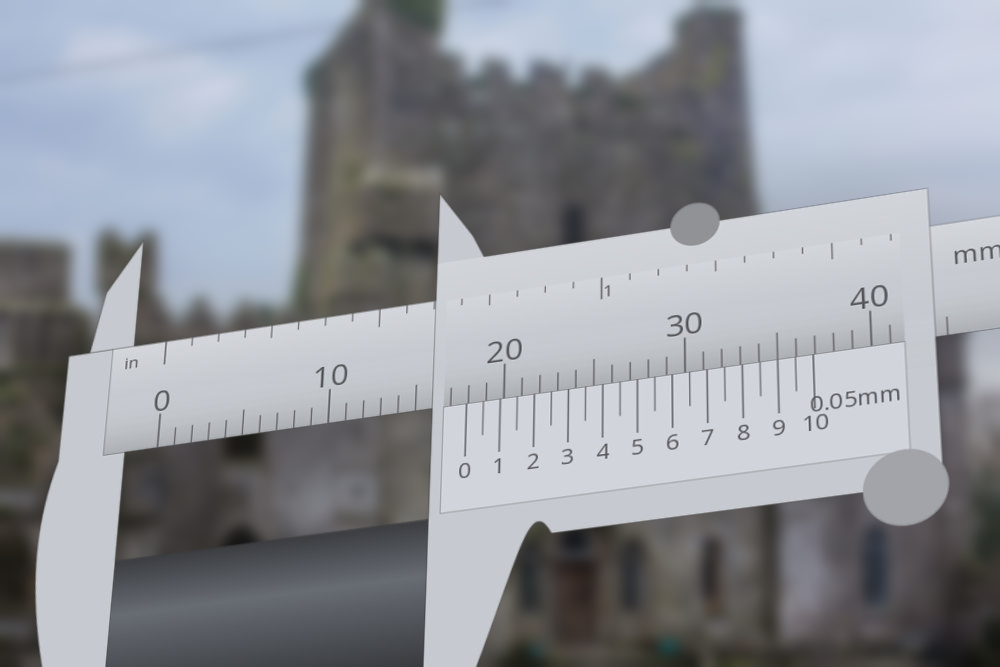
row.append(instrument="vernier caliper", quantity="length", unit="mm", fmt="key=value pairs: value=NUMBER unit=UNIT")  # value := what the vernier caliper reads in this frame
value=17.9 unit=mm
